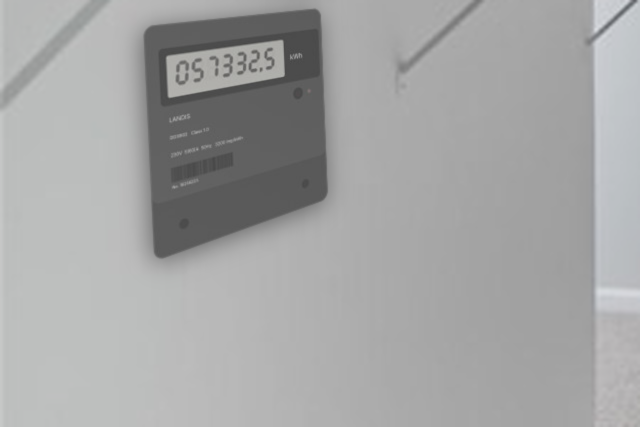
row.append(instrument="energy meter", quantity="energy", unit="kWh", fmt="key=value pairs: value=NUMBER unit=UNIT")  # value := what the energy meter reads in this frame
value=57332.5 unit=kWh
